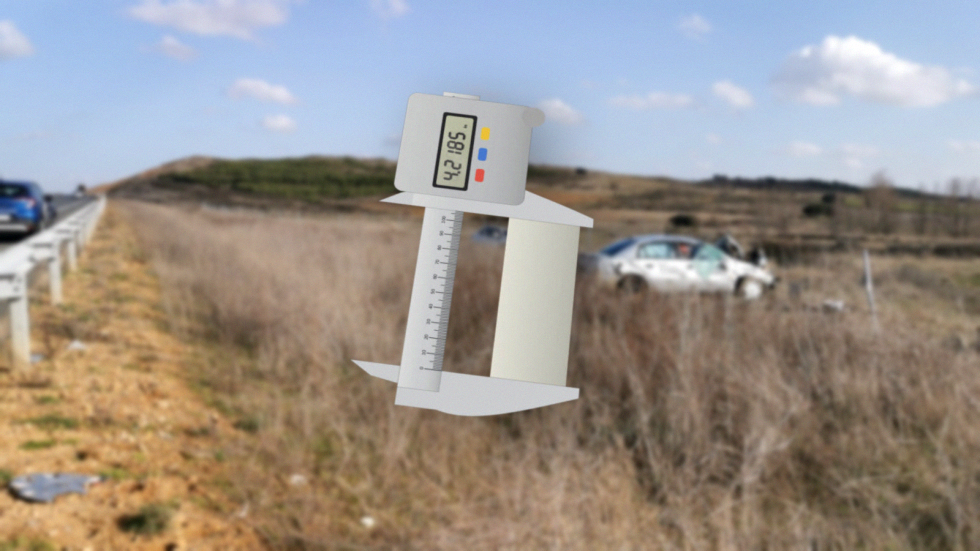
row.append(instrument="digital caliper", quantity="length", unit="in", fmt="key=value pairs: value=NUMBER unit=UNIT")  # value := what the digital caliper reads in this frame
value=4.2185 unit=in
